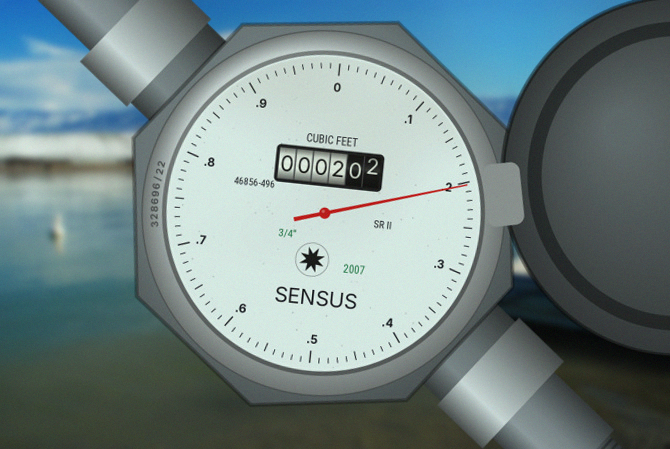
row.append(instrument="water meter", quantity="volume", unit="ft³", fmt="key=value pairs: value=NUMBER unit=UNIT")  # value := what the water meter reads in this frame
value=202.20 unit=ft³
